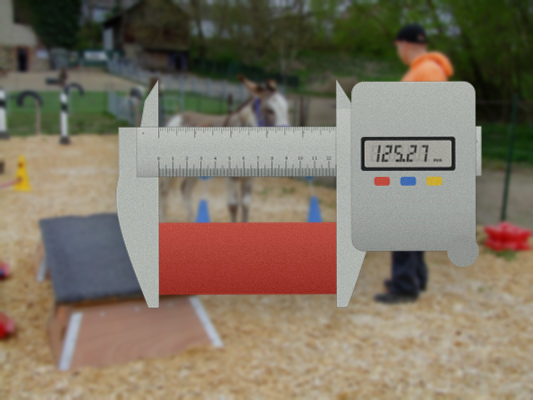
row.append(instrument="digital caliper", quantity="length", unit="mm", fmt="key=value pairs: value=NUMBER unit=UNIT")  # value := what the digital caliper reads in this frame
value=125.27 unit=mm
